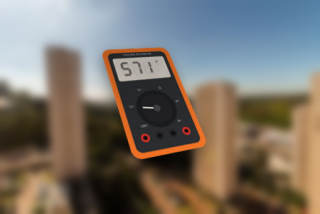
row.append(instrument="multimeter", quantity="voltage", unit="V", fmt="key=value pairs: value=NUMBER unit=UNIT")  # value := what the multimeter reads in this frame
value=571 unit=V
